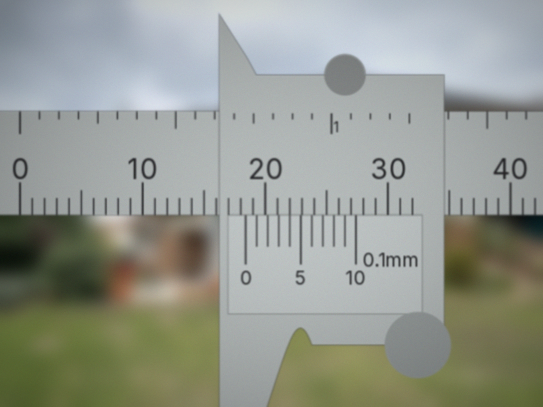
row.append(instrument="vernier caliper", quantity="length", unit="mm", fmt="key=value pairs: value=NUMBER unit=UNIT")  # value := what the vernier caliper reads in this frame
value=18.4 unit=mm
